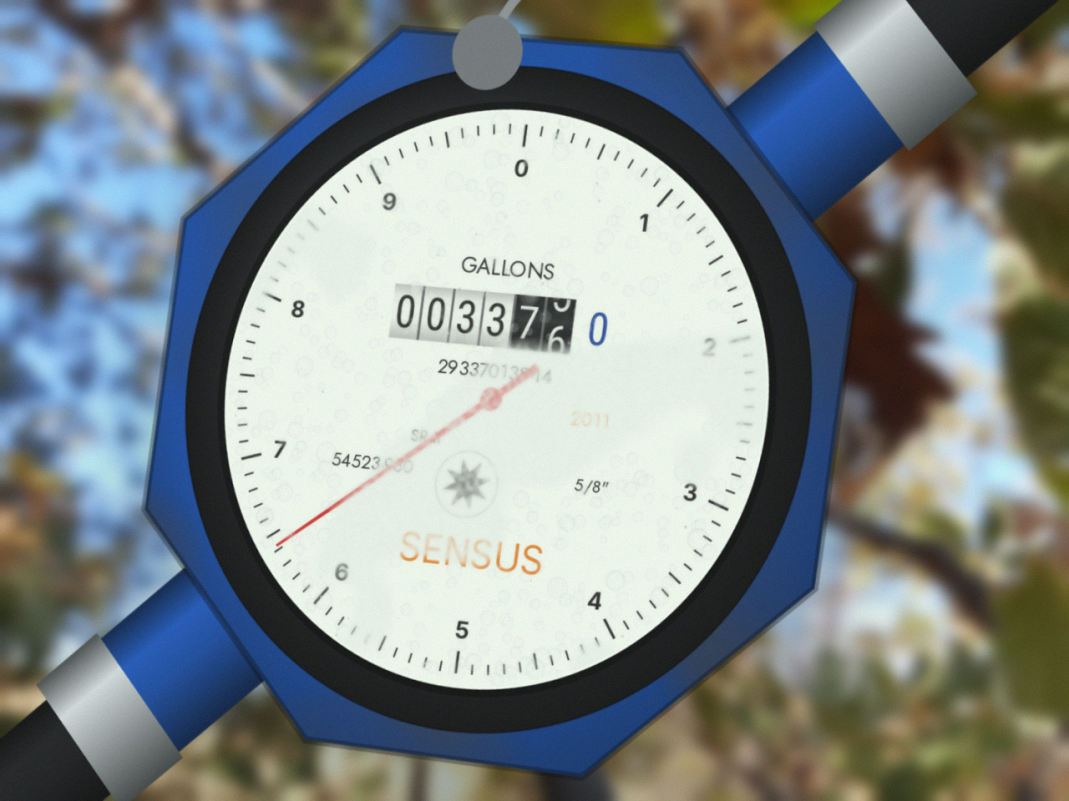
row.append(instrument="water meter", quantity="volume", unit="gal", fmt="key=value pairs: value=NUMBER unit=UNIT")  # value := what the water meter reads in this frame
value=33756.4 unit=gal
